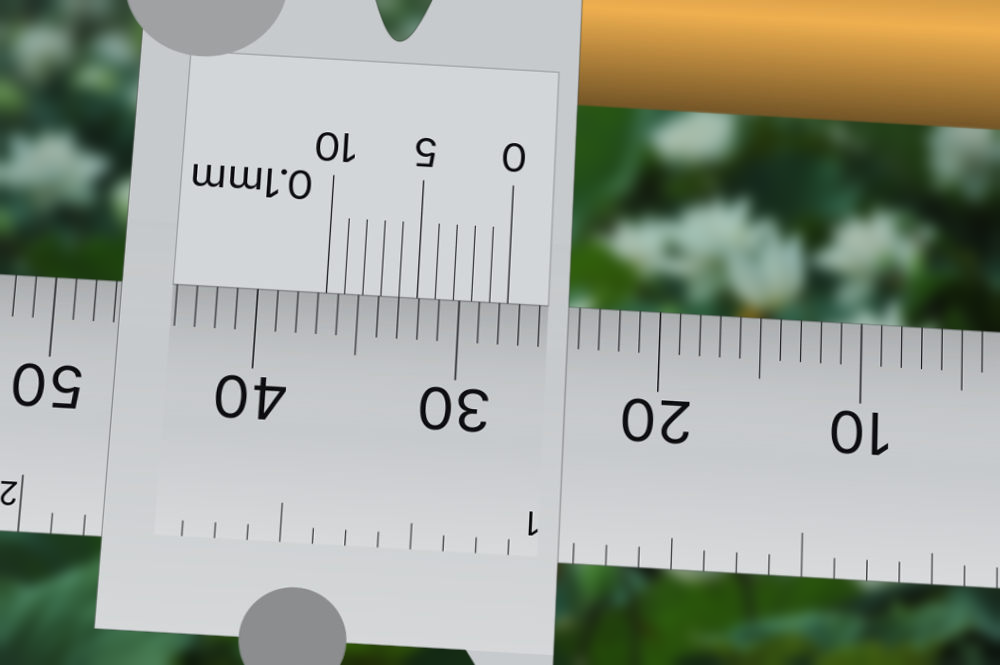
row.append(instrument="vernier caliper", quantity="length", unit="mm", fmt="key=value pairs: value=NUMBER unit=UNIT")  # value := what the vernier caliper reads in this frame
value=27.6 unit=mm
